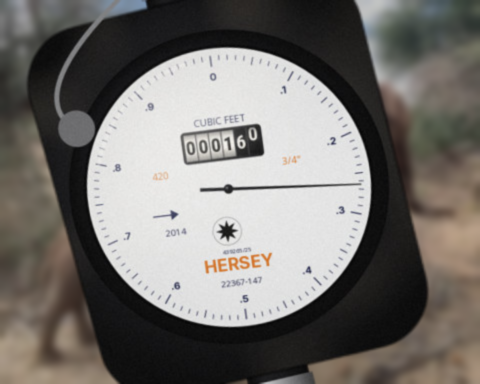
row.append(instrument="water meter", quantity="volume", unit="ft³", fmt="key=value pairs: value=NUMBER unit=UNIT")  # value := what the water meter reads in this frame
value=160.26 unit=ft³
